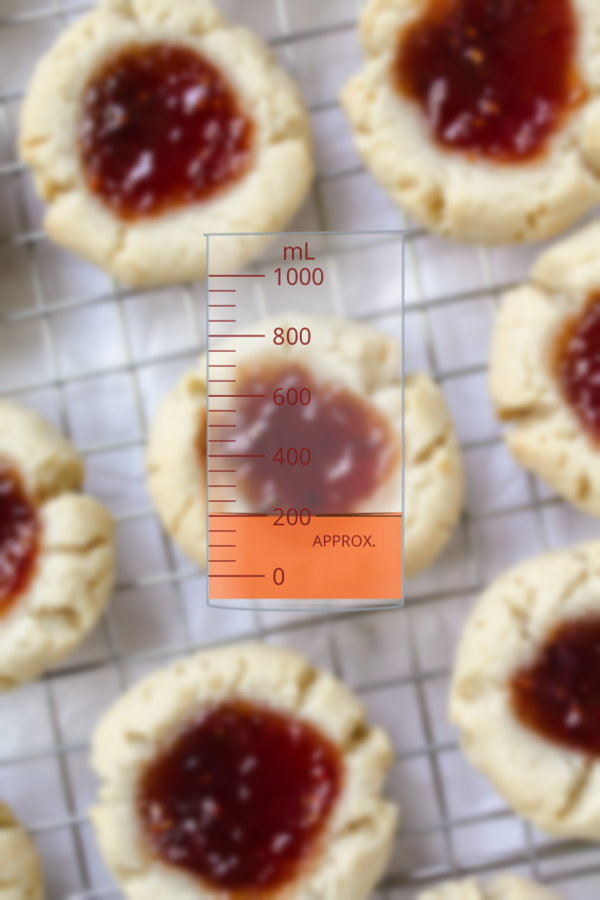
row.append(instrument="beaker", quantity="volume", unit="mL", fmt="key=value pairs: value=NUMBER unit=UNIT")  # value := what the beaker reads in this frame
value=200 unit=mL
